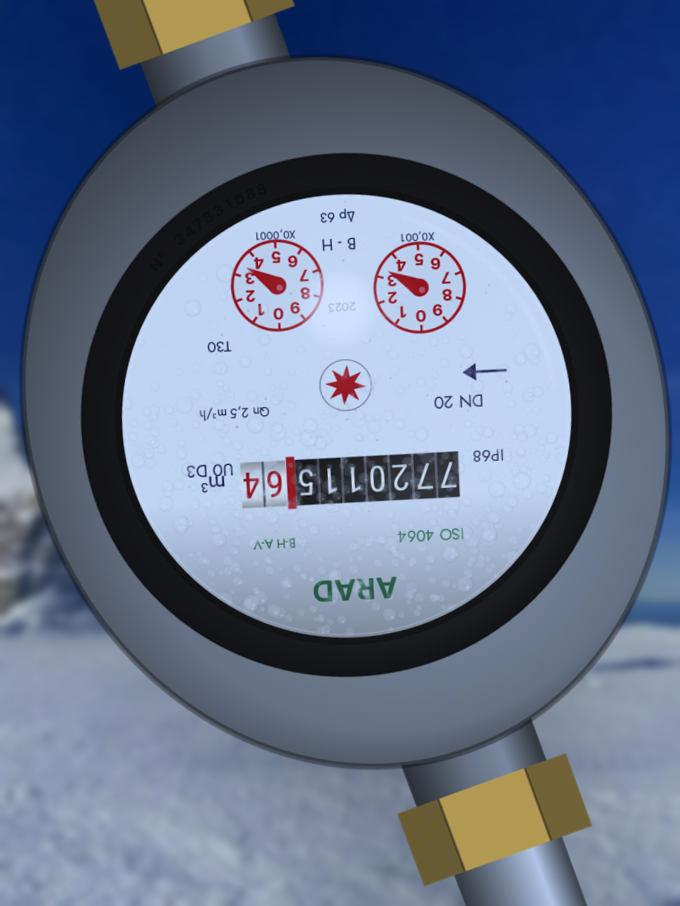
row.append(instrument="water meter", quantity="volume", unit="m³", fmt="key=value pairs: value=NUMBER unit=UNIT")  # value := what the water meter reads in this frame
value=7720115.6433 unit=m³
